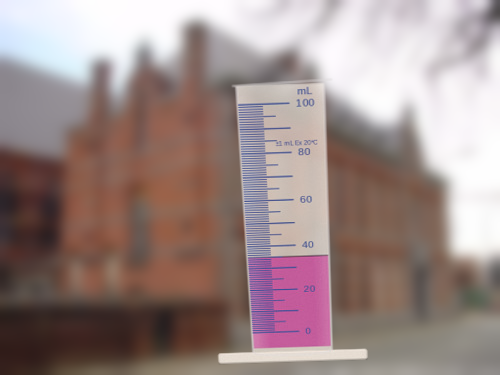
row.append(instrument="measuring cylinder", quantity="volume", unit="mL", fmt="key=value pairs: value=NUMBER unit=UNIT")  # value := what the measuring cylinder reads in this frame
value=35 unit=mL
